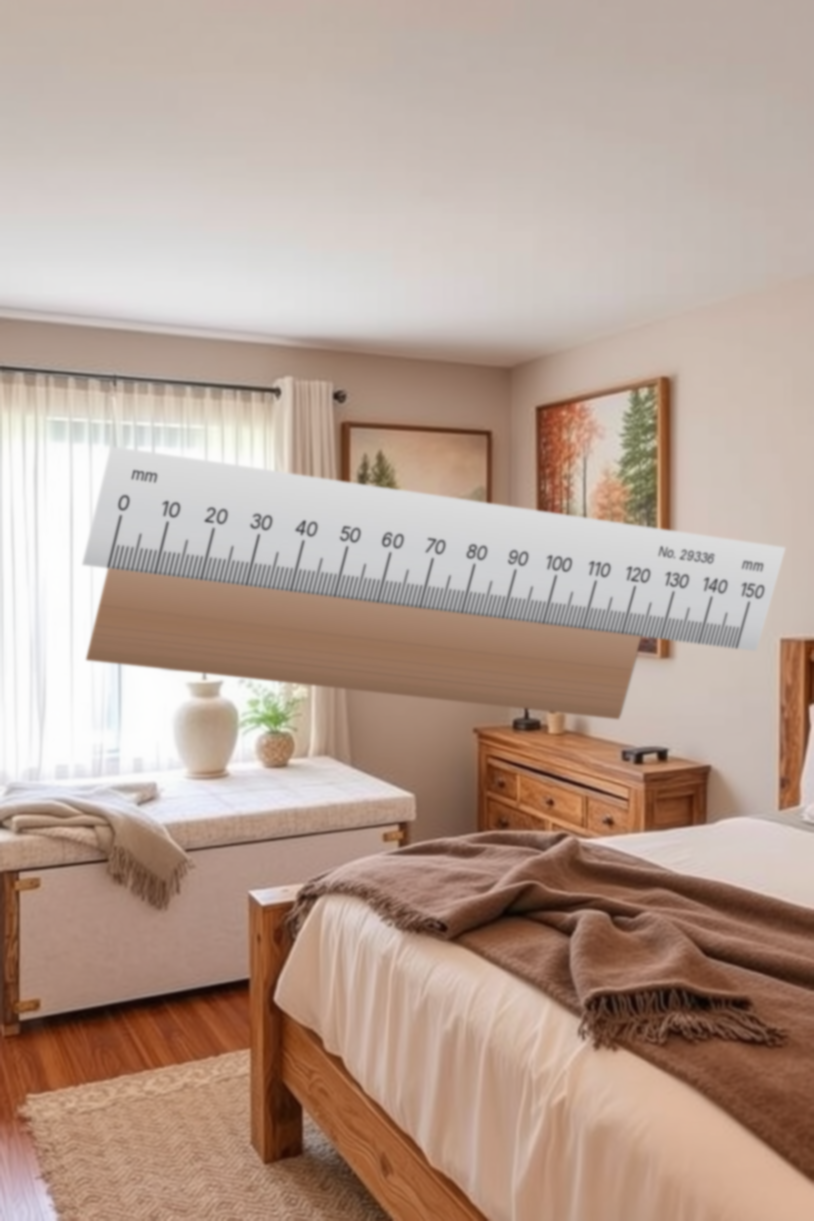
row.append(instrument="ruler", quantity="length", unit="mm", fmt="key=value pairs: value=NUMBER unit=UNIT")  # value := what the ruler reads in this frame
value=125 unit=mm
